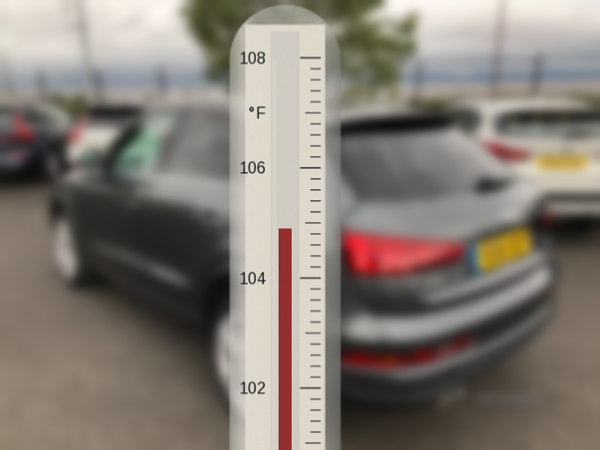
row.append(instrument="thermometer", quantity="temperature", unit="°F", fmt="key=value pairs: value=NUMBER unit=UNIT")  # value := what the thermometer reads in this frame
value=104.9 unit=°F
